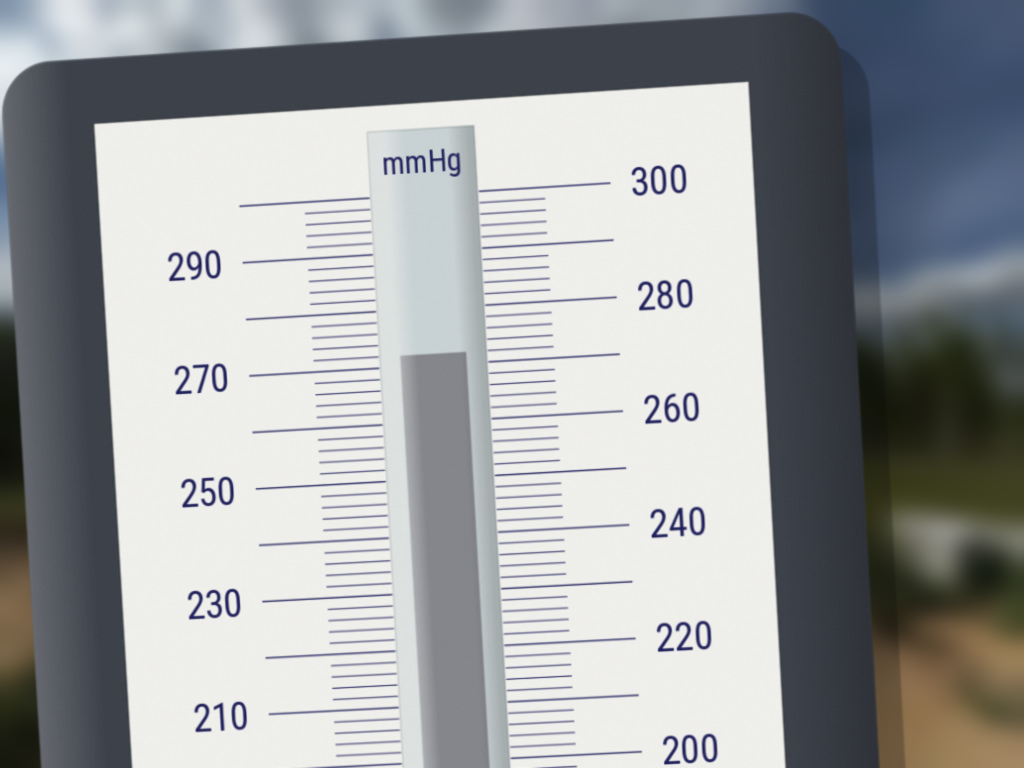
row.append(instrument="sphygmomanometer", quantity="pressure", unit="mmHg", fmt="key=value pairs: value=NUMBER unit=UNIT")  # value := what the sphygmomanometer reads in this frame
value=272 unit=mmHg
